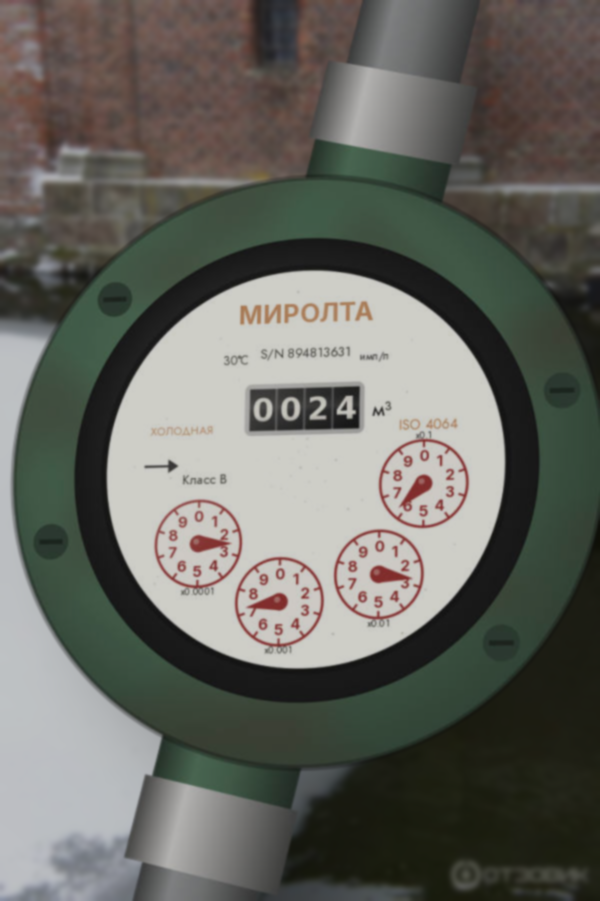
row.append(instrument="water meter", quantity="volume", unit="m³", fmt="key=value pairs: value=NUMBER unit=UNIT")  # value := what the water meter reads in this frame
value=24.6272 unit=m³
